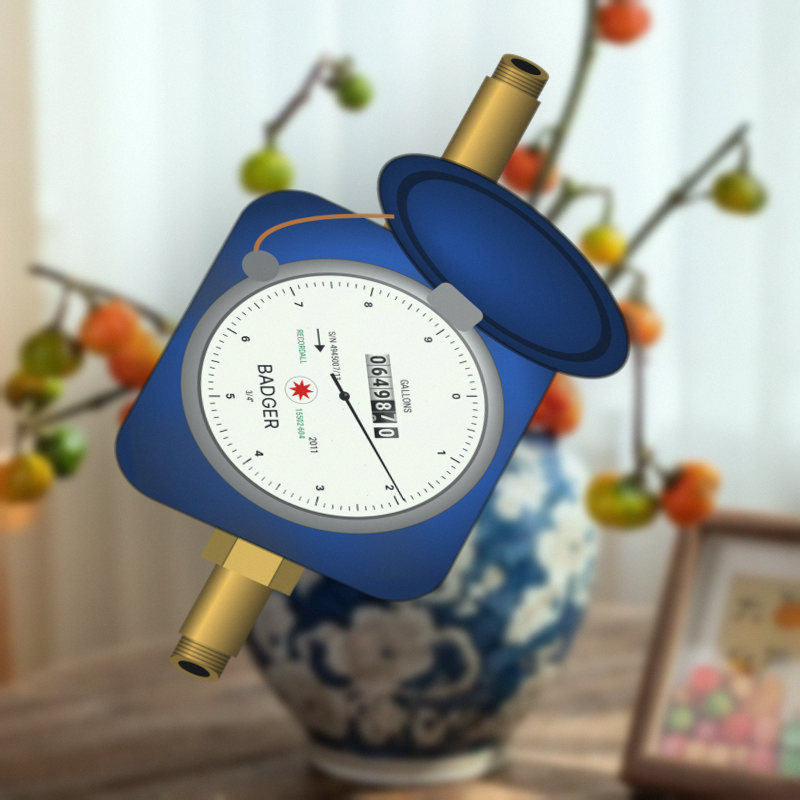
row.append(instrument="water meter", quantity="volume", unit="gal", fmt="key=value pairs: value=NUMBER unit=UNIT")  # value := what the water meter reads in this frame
value=649871.9 unit=gal
